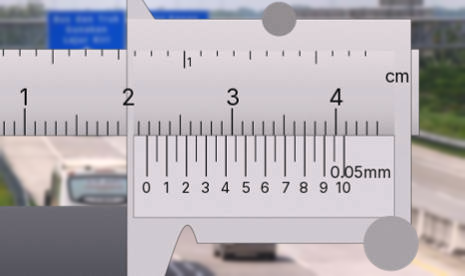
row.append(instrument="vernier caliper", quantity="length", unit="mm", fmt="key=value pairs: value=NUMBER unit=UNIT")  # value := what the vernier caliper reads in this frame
value=21.8 unit=mm
